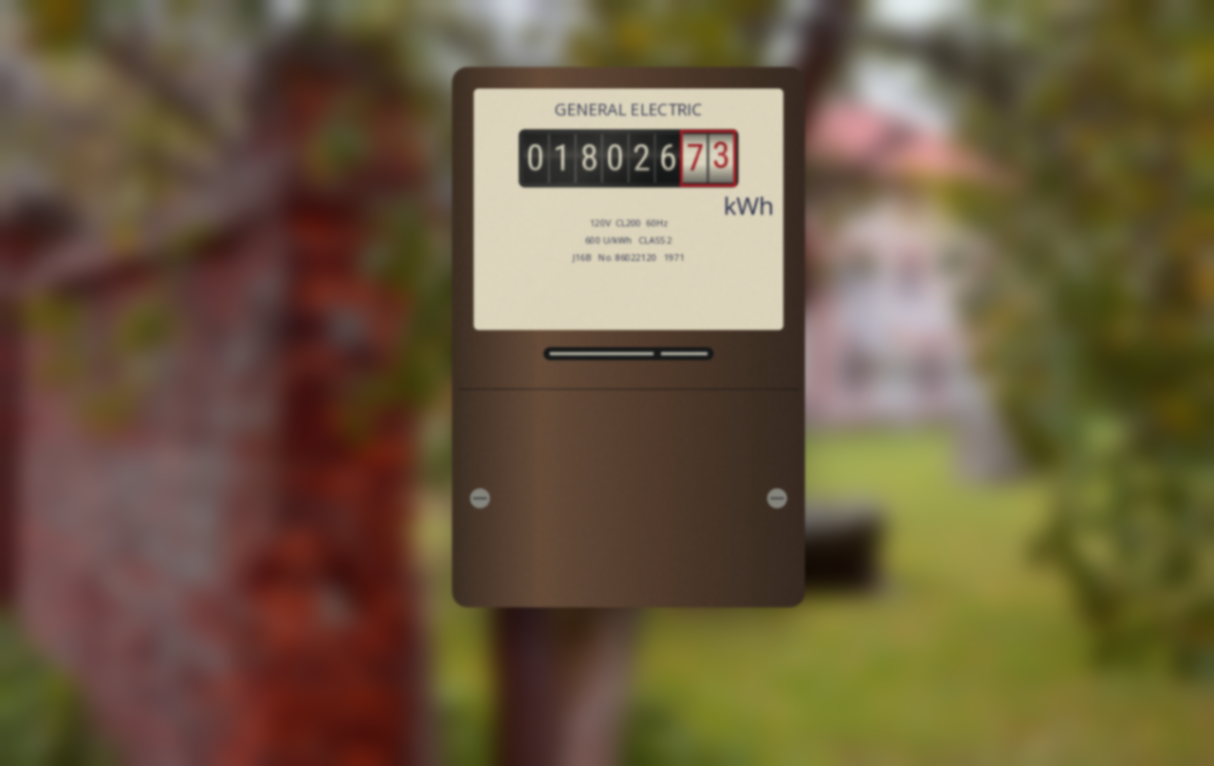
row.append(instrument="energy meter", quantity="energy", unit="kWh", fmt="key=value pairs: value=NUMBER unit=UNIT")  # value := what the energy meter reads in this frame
value=18026.73 unit=kWh
